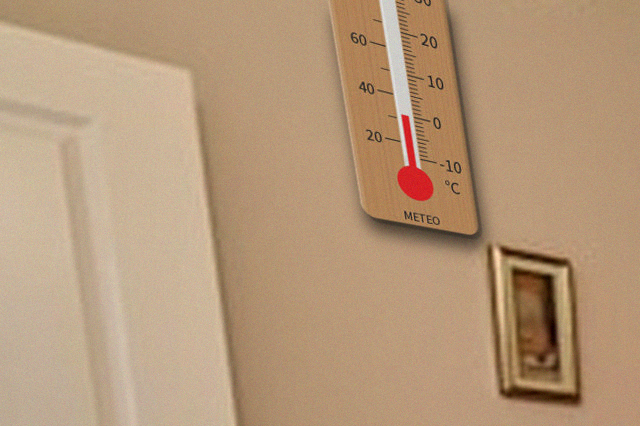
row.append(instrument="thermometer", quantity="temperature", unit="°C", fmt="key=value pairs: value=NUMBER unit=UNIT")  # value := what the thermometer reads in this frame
value=0 unit=°C
